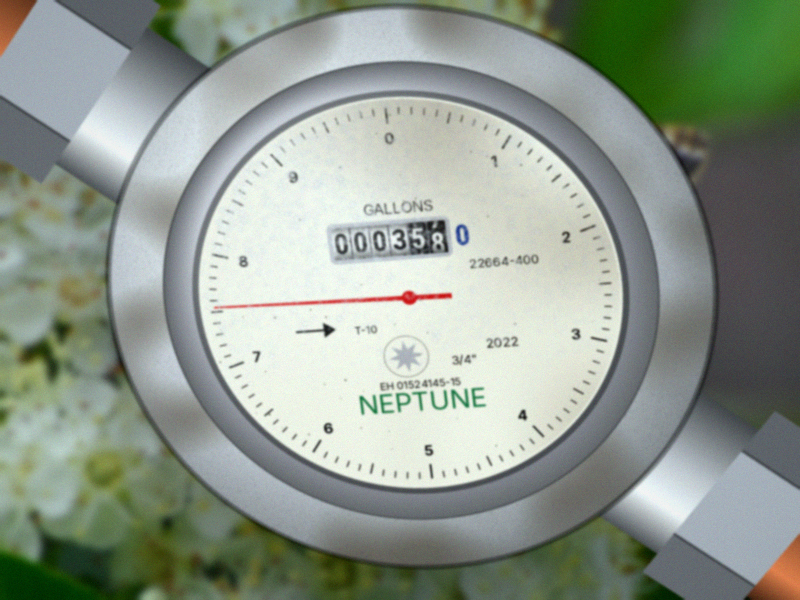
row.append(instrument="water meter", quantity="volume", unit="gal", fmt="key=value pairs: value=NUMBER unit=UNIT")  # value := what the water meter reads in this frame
value=3577.5 unit=gal
